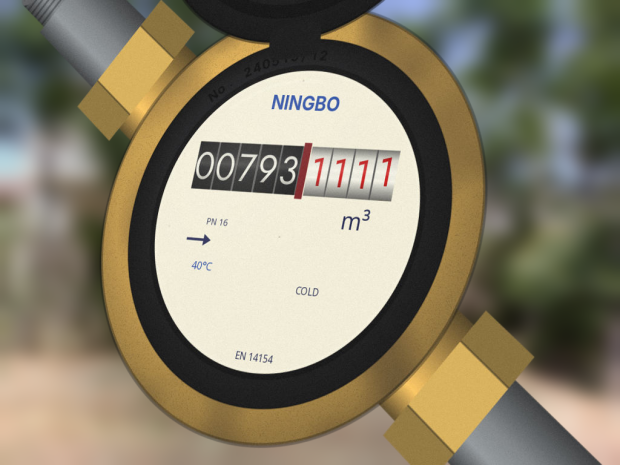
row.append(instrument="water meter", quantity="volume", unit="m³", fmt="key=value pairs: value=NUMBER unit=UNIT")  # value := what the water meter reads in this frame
value=793.1111 unit=m³
